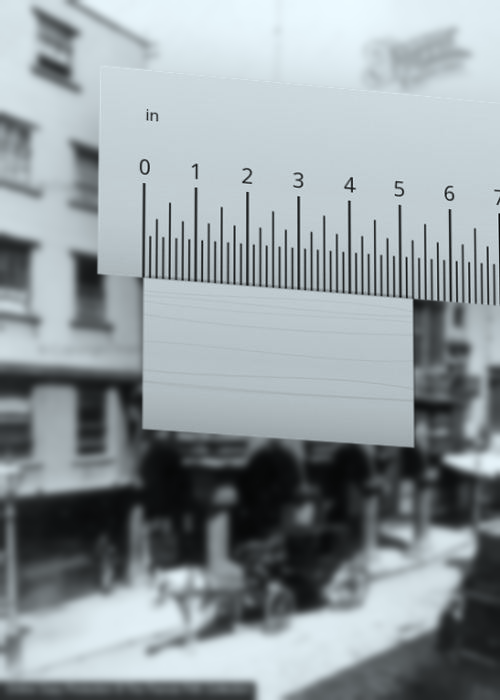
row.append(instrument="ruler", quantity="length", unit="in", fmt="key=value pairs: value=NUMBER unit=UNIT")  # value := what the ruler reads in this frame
value=5.25 unit=in
